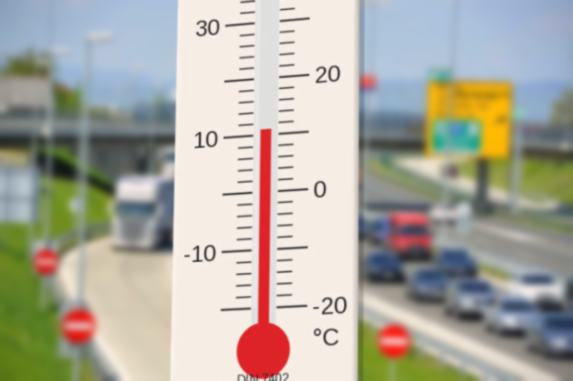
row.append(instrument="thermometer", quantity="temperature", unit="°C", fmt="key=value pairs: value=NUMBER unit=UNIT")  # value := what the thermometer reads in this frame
value=11 unit=°C
